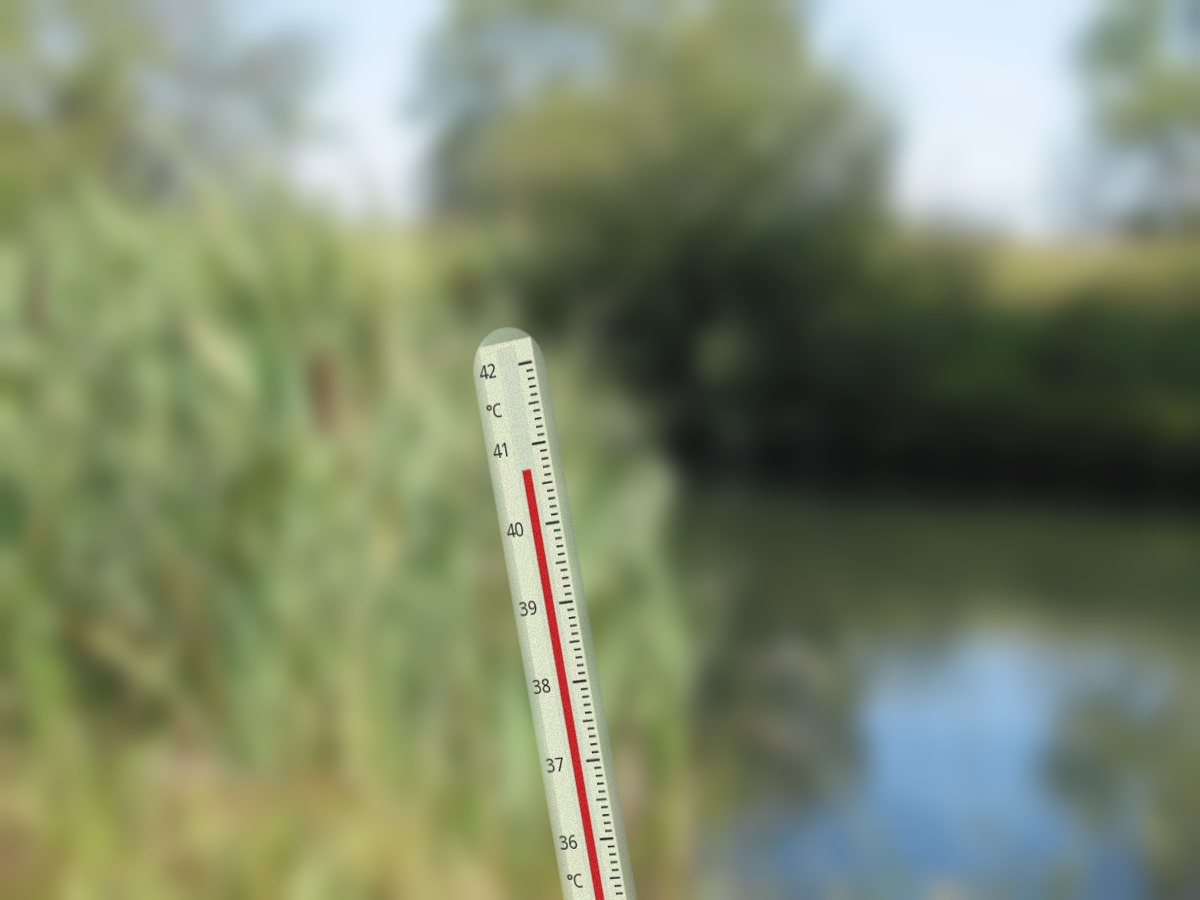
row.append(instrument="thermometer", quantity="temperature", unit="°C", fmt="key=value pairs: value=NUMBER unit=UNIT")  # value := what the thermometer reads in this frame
value=40.7 unit=°C
